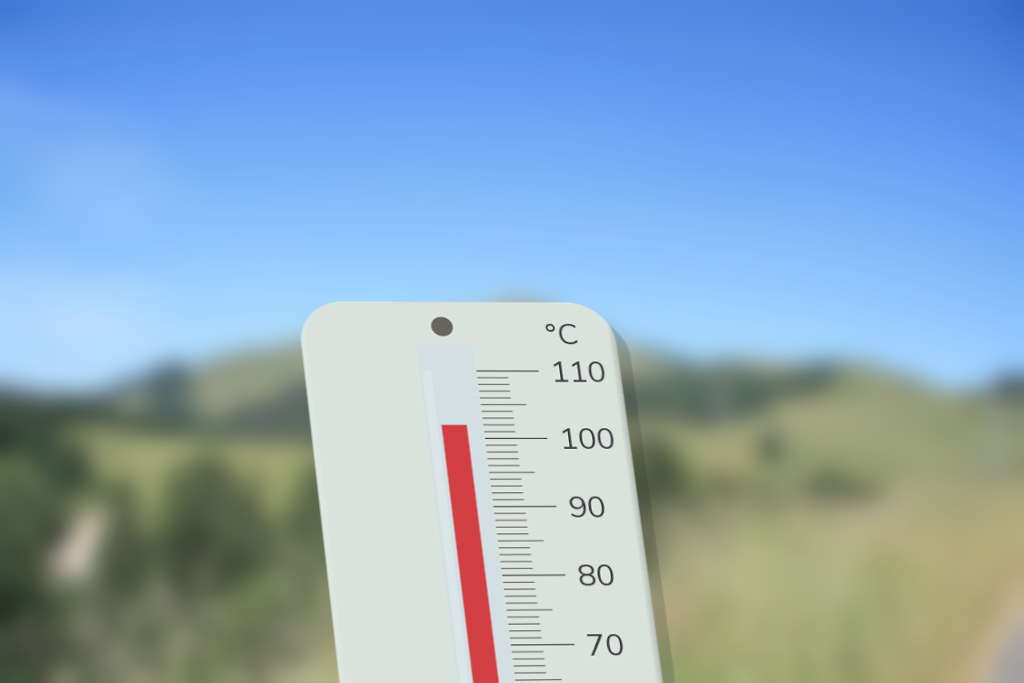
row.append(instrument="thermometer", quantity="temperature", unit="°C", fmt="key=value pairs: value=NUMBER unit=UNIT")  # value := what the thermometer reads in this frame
value=102 unit=°C
